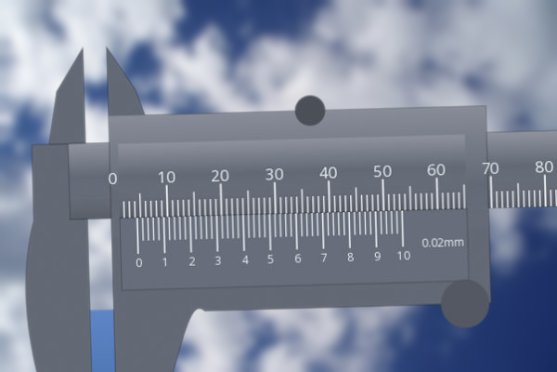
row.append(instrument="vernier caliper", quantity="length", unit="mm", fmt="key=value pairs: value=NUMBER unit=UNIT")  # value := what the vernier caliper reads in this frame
value=4.4 unit=mm
